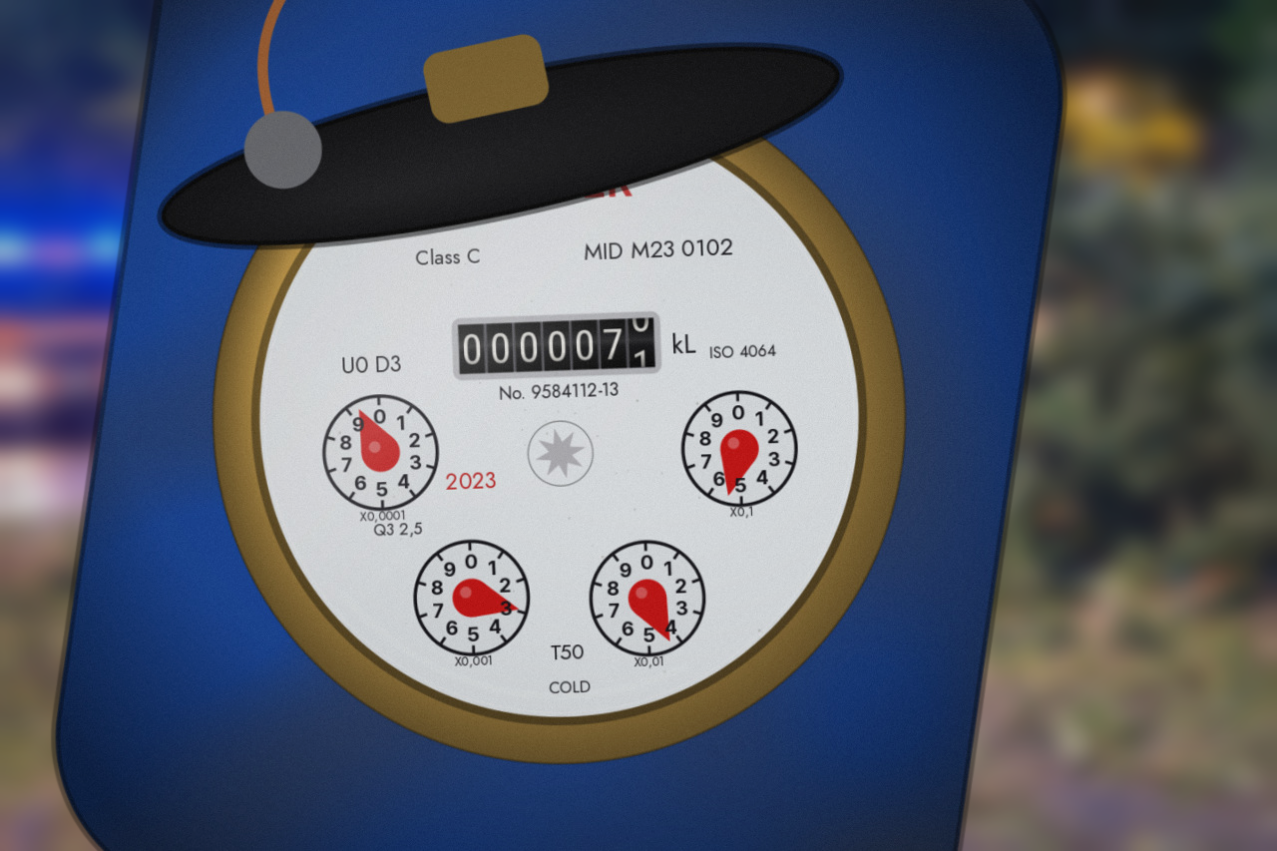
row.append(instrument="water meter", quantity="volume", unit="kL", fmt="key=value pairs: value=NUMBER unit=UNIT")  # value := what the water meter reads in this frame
value=70.5429 unit=kL
